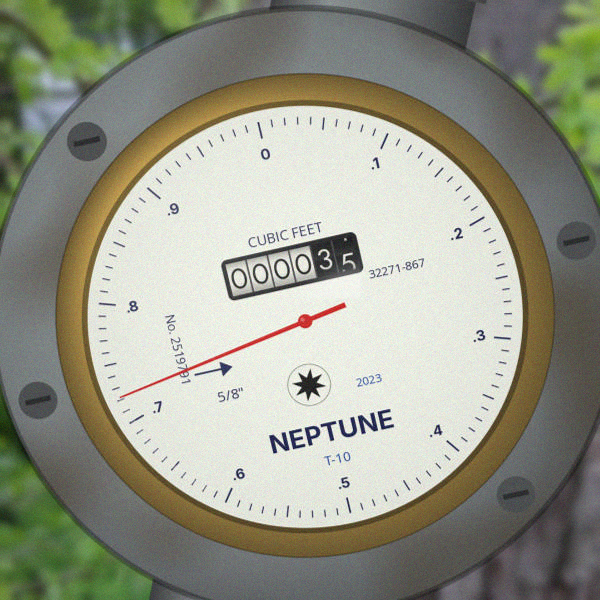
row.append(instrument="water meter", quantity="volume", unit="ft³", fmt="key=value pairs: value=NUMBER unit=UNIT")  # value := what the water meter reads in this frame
value=34.72 unit=ft³
